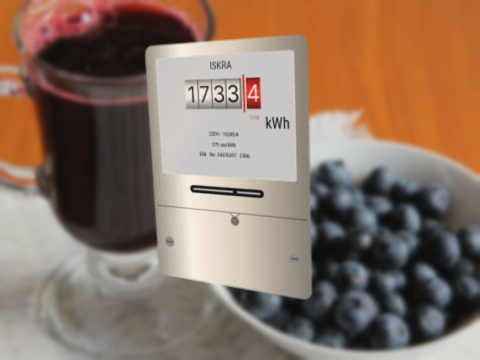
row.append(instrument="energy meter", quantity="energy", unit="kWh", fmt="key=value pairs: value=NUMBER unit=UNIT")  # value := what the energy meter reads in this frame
value=1733.4 unit=kWh
